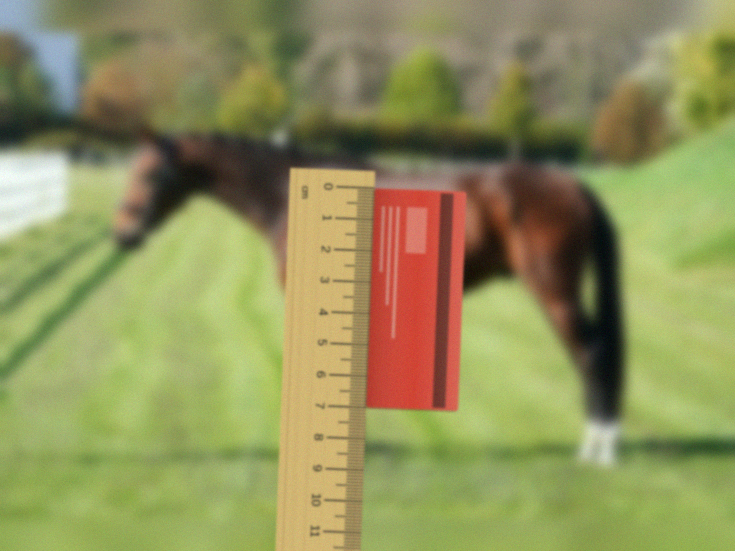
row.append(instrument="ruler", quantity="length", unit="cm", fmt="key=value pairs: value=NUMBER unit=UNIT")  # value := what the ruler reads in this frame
value=7 unit=cm
